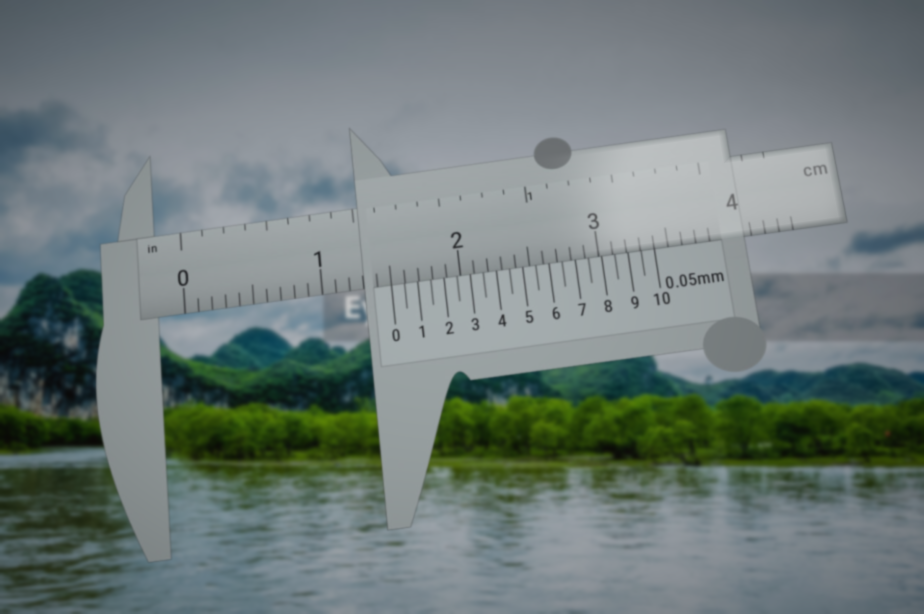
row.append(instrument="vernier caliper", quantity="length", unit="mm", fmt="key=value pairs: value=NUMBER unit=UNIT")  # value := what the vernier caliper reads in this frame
value=15.0 unit=mm
